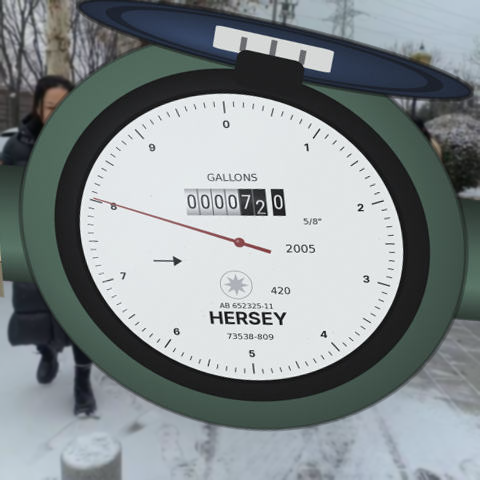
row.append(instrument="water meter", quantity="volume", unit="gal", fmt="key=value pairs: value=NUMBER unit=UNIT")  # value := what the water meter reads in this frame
value=718.0 unit=gal
